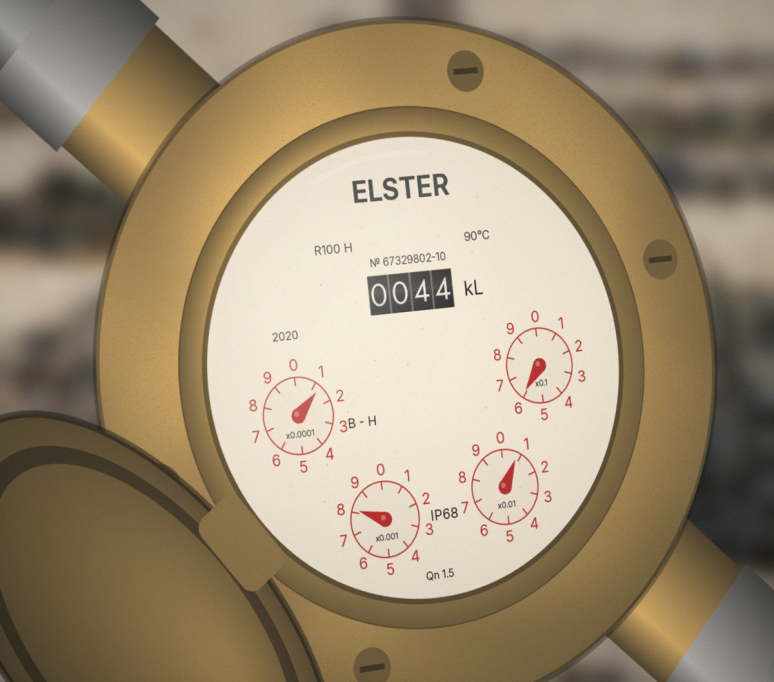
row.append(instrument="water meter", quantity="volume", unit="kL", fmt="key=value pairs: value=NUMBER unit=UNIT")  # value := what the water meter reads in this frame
value=44.6081 unit=kL
